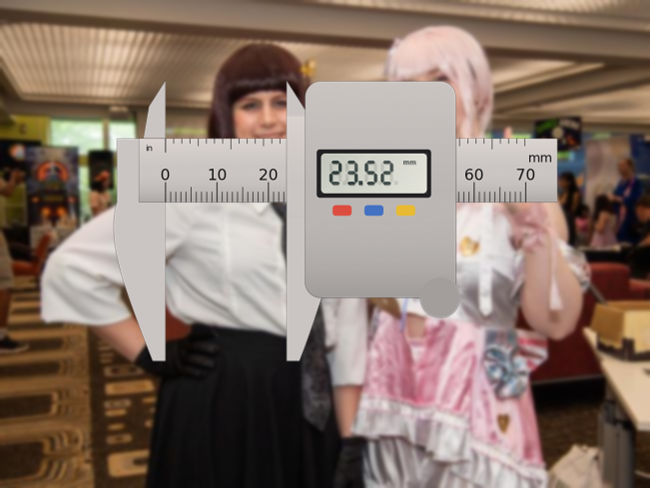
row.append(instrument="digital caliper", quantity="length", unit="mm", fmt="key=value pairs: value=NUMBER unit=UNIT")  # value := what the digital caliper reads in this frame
value=23.52 unit=mm
